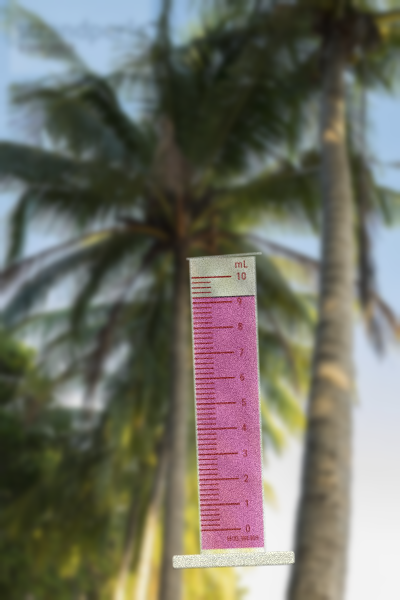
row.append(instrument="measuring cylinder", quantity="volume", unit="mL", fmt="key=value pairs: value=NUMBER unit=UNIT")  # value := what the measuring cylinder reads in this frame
value=9.2 unit=mL
